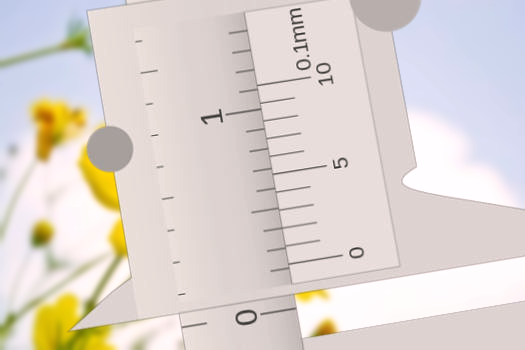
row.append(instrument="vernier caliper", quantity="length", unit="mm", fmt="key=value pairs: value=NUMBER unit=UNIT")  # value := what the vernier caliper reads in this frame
value=2.2 unit=mm
